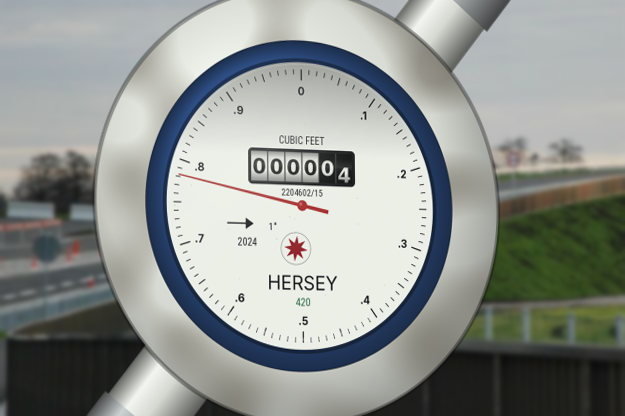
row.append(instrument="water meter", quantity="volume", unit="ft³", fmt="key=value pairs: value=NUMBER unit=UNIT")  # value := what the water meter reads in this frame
value=3.78 unit=ft³
